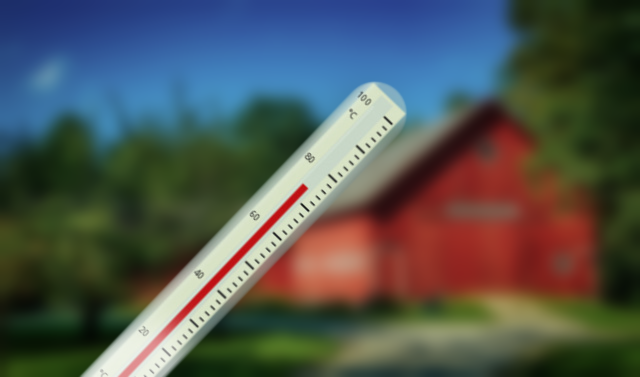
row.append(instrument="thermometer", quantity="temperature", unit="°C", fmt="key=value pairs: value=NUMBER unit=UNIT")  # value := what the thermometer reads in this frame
value=74 unit=°C
